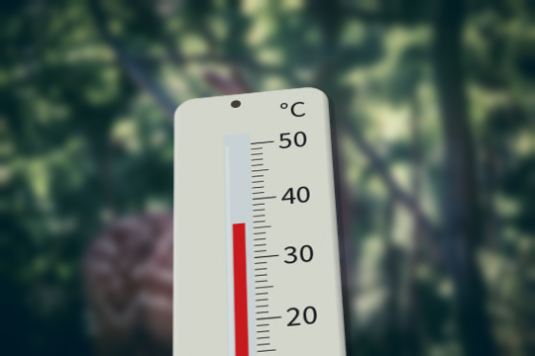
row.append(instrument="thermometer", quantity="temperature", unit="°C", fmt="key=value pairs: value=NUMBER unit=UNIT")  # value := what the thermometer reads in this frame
value=36 unit=°C
